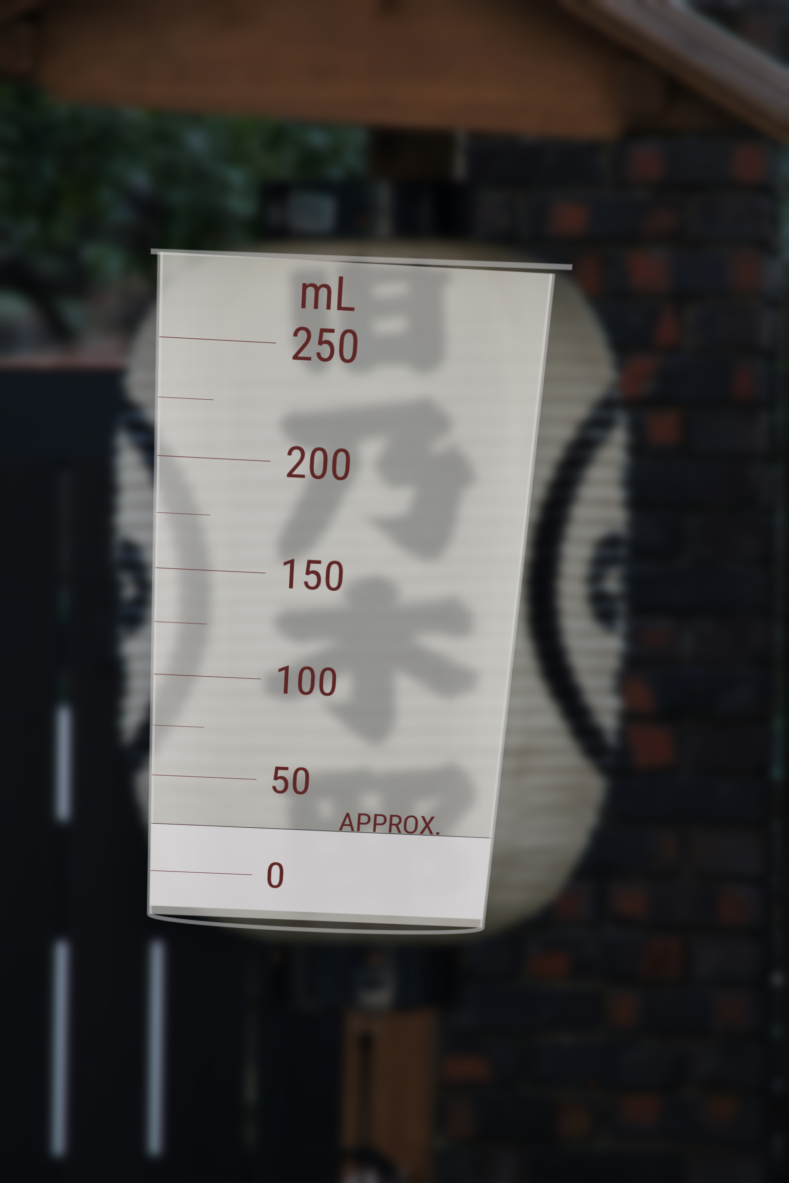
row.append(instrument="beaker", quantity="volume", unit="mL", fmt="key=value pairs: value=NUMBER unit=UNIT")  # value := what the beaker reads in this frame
value=25 unit=mL
